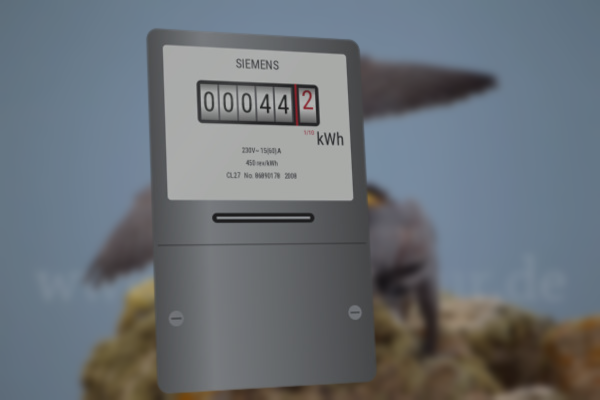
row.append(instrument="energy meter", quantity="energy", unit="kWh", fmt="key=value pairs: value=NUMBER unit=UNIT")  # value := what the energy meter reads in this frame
value=44.2 unit=kWh
